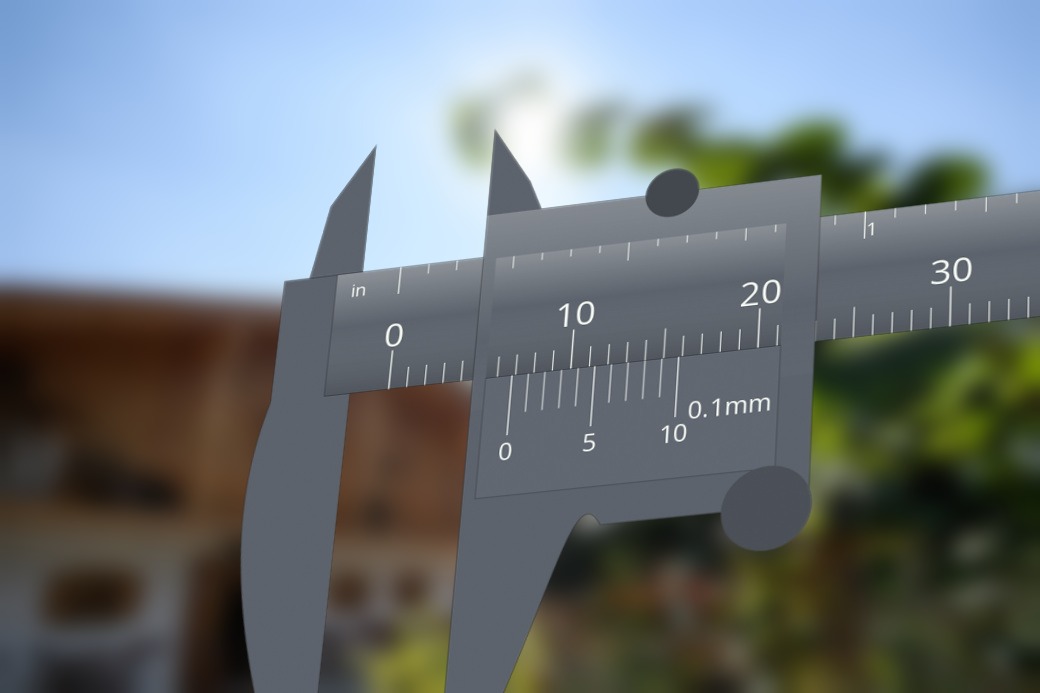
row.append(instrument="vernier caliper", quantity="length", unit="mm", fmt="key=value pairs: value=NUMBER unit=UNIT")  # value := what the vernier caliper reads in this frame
value=6.8 unit=mm
